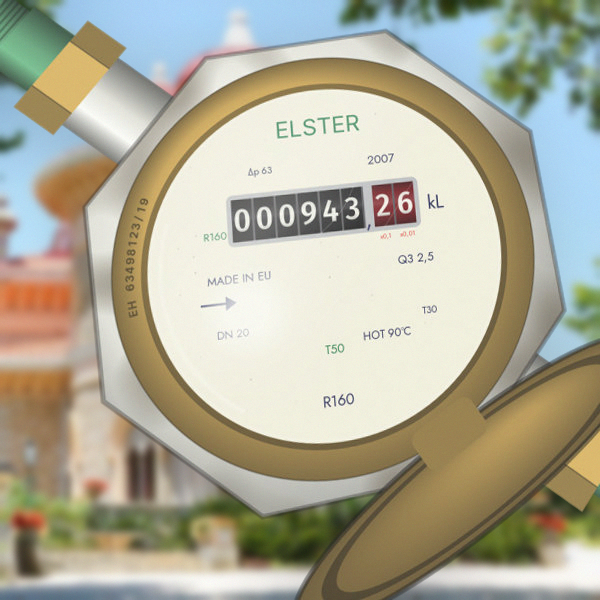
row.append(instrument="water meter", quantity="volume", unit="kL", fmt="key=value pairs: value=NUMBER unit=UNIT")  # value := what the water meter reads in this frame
value=943.26 unit=kL
